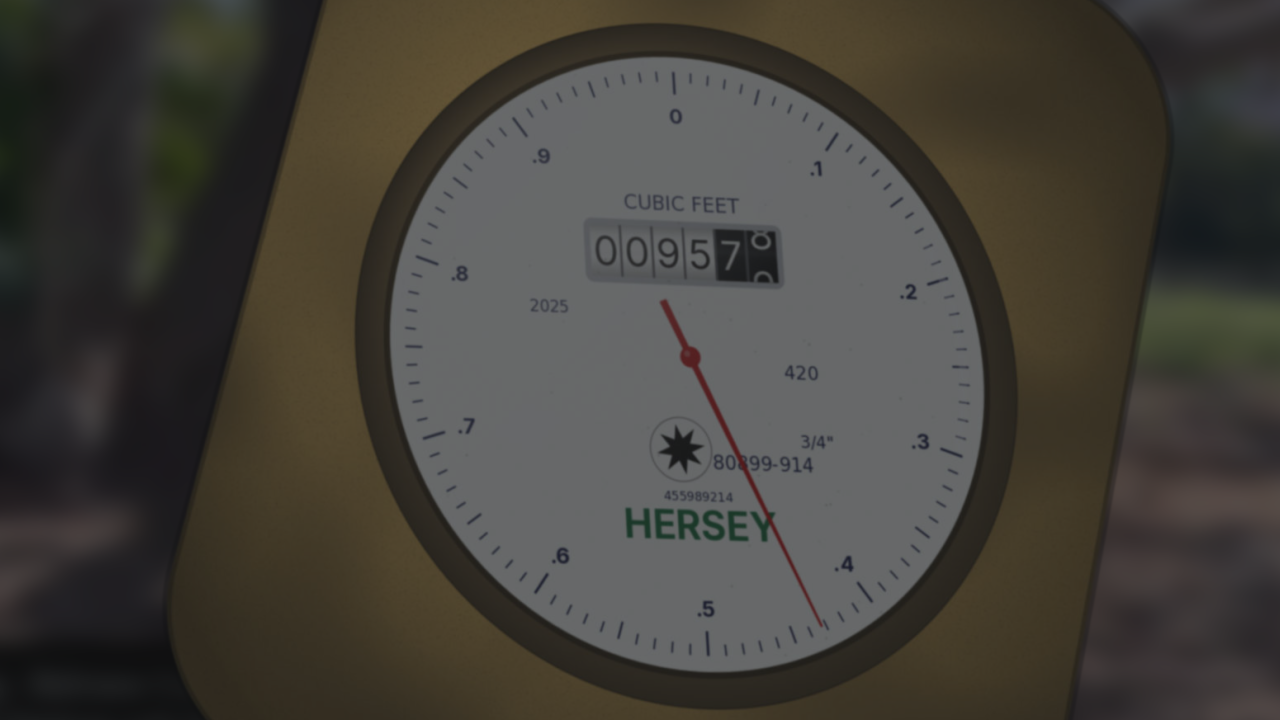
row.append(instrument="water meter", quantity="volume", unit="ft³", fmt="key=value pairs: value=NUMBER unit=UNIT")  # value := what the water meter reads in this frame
value=9578.43 unit=ft³
